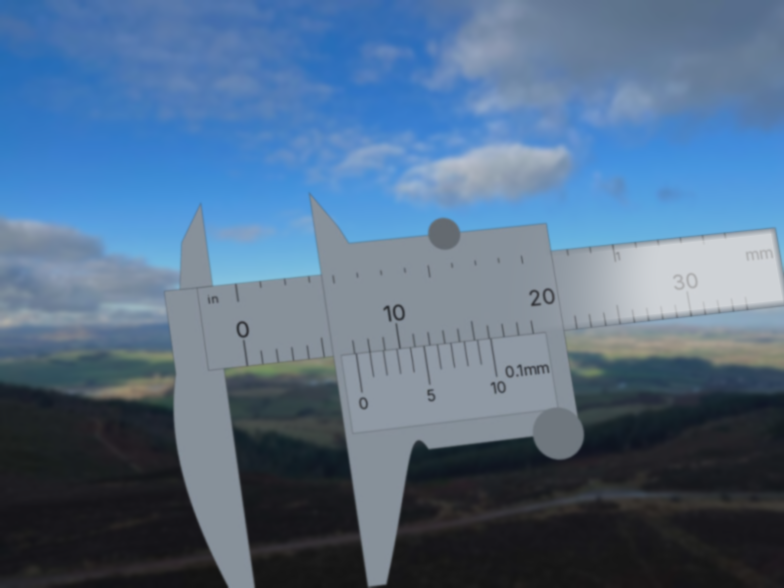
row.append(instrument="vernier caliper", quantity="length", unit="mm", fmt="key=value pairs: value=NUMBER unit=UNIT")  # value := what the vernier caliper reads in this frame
value=7.1 unit=mm
